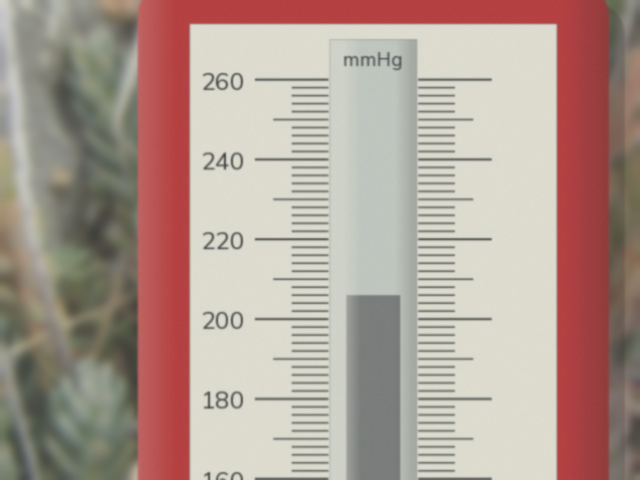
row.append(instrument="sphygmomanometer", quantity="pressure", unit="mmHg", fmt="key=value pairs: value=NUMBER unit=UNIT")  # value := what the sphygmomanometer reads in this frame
value=206 unit=mmHg
